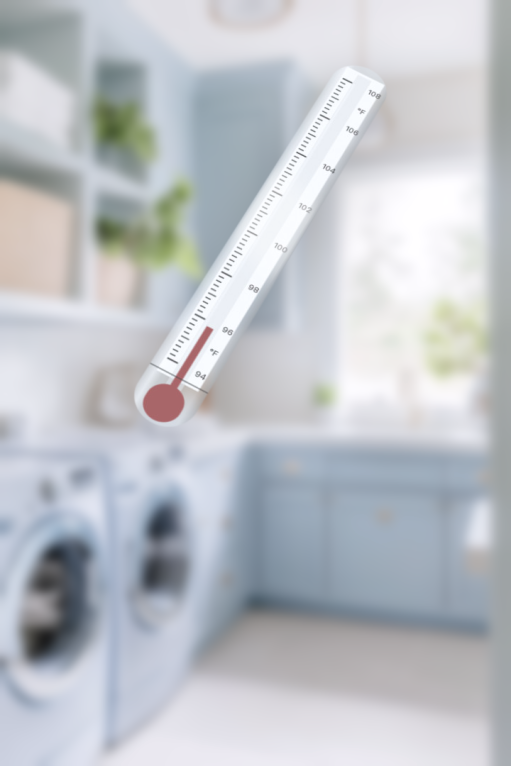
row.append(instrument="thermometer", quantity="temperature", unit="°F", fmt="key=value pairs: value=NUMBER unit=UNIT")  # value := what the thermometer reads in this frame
value=95.8 unit=°F
